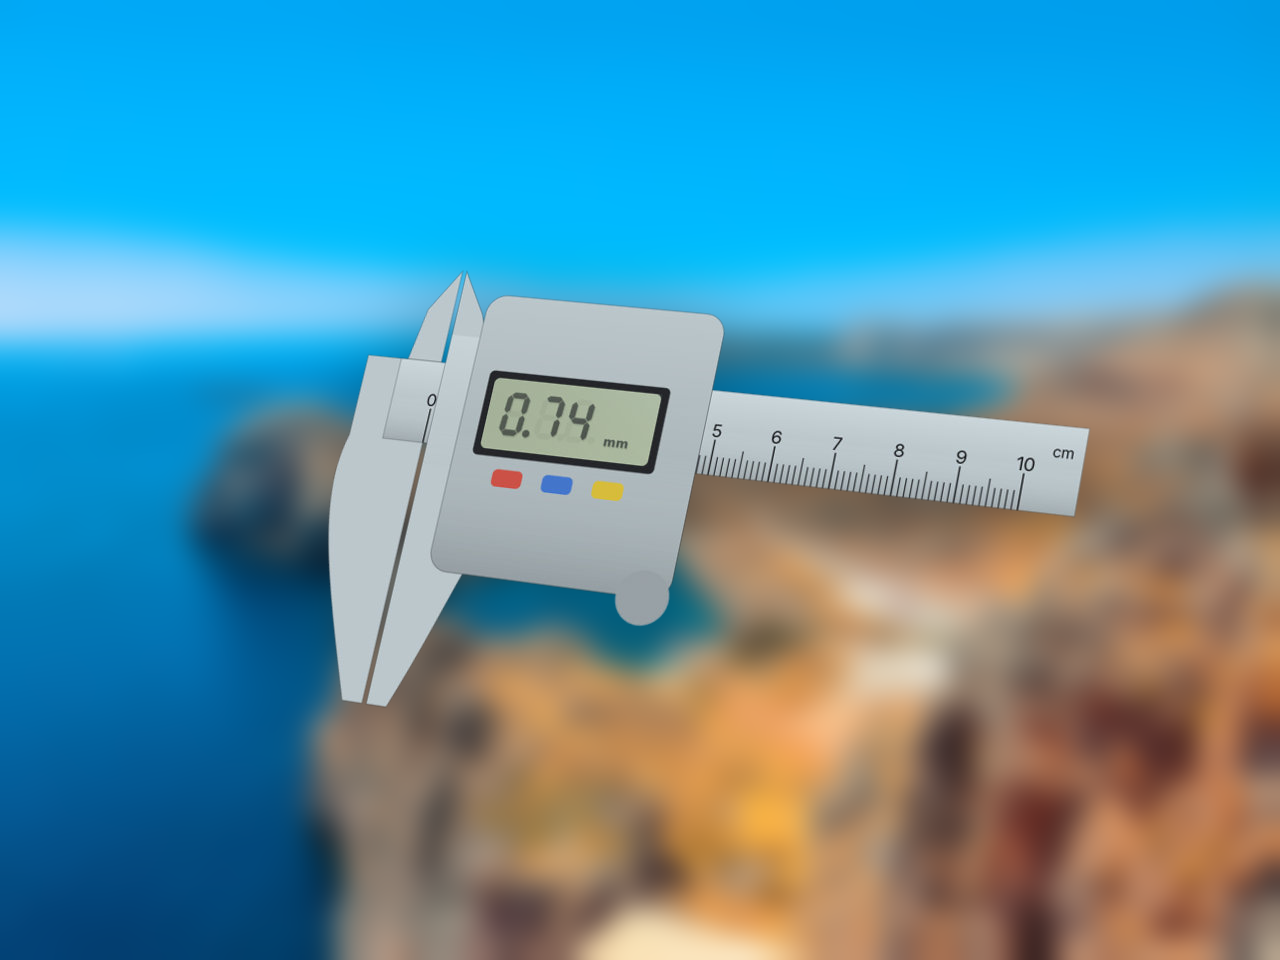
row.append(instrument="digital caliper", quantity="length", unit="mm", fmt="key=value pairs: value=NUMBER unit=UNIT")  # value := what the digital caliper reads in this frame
value=0.74 unit=mm
